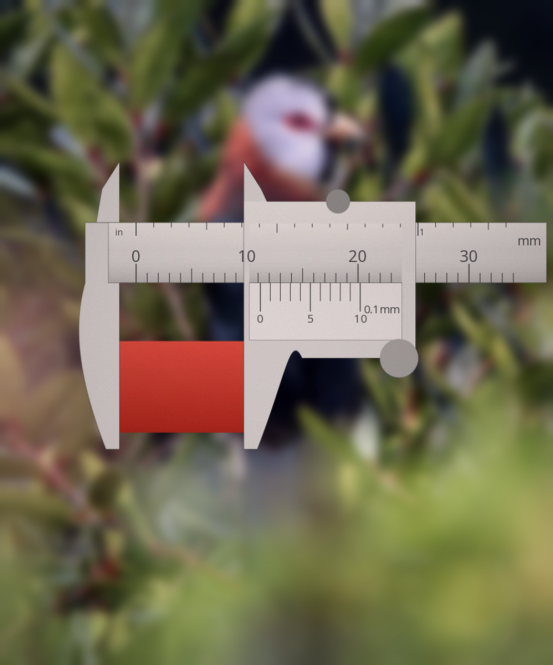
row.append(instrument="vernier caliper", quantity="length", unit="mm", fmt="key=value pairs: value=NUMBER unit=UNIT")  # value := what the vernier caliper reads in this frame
value=11.2 unit=mm
